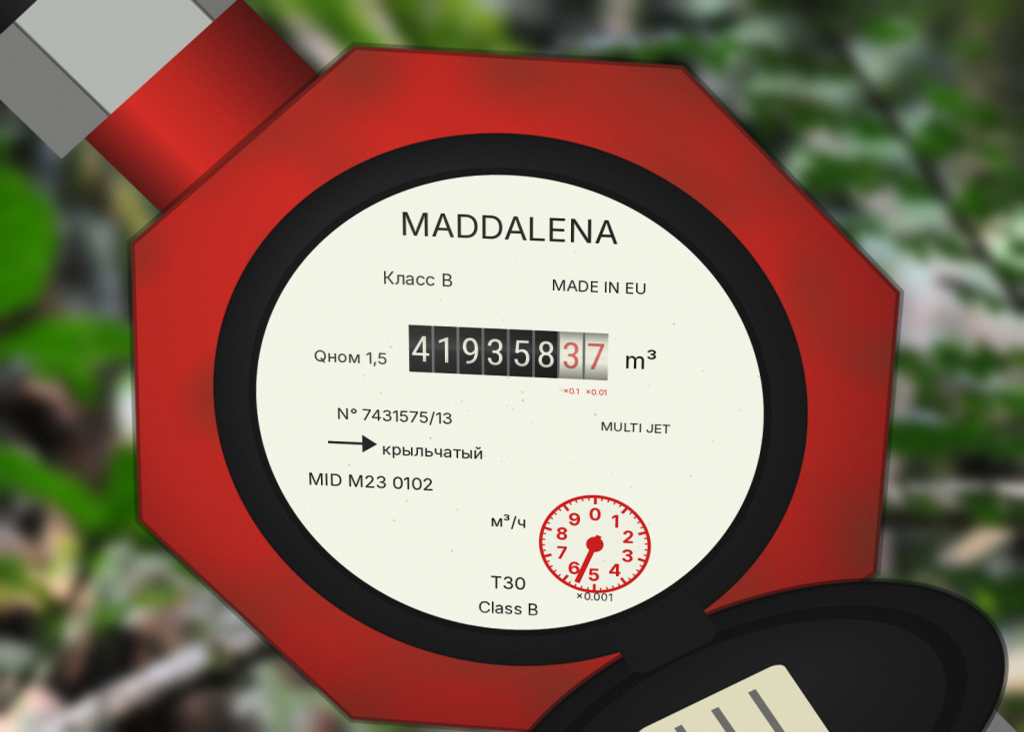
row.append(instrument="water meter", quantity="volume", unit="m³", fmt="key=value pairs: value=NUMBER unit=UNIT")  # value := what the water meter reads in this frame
value=419358.375 unit=m³
